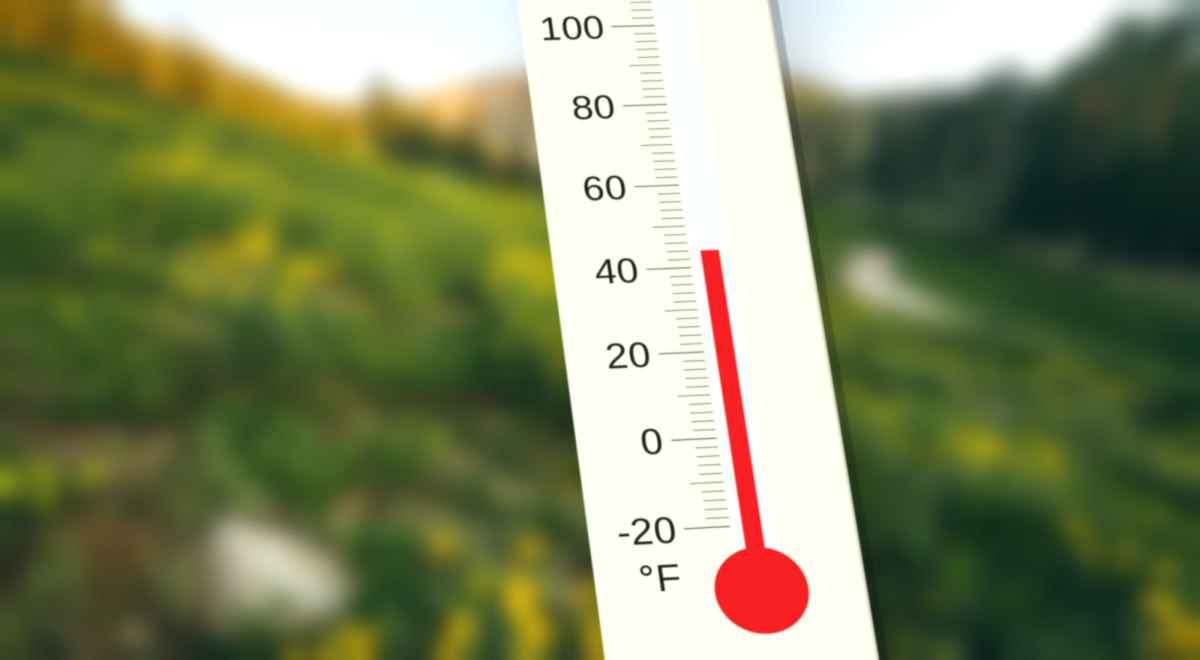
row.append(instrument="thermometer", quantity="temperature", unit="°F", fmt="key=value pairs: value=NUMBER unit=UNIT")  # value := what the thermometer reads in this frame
value=44 unit=°F
